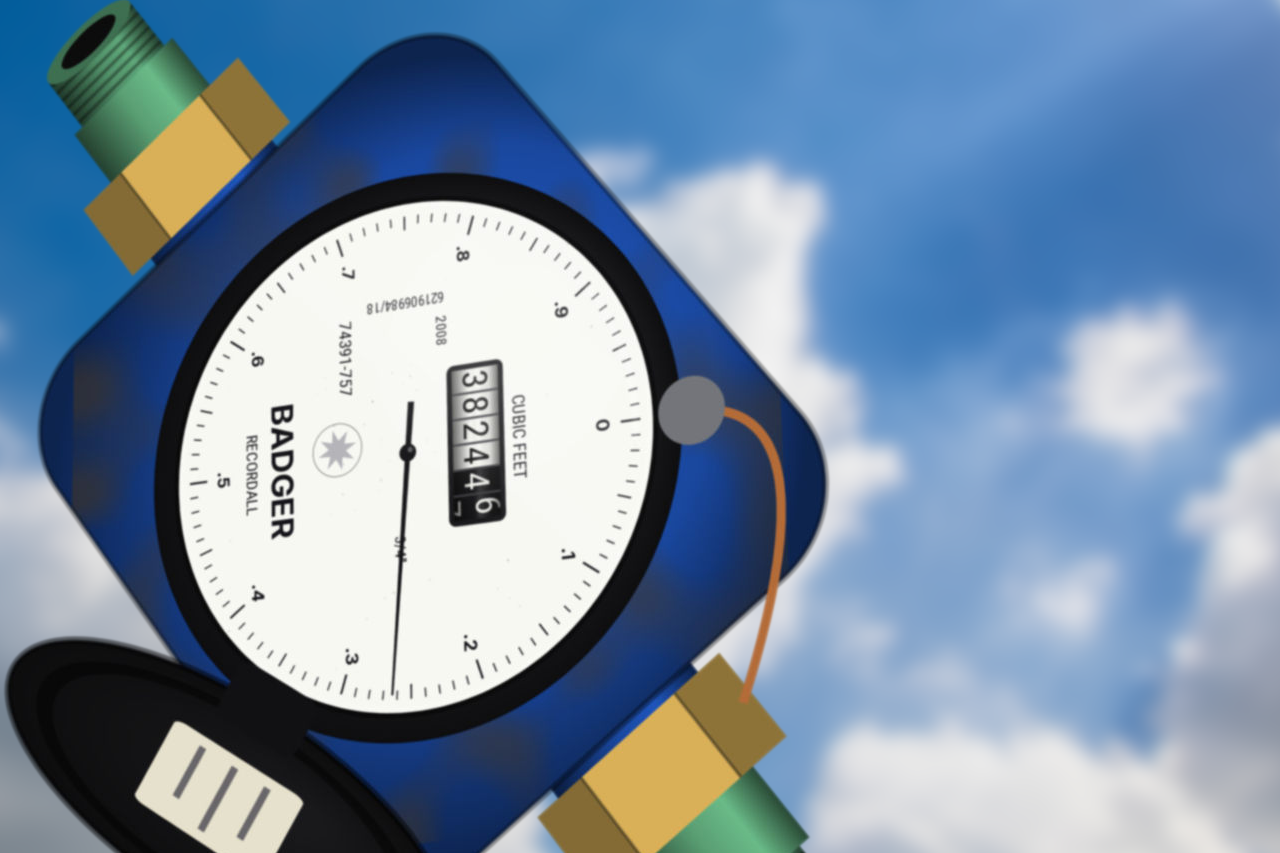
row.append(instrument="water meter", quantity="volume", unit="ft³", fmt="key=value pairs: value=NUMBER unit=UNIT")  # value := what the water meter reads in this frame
value=382446.26 unit=ft³
